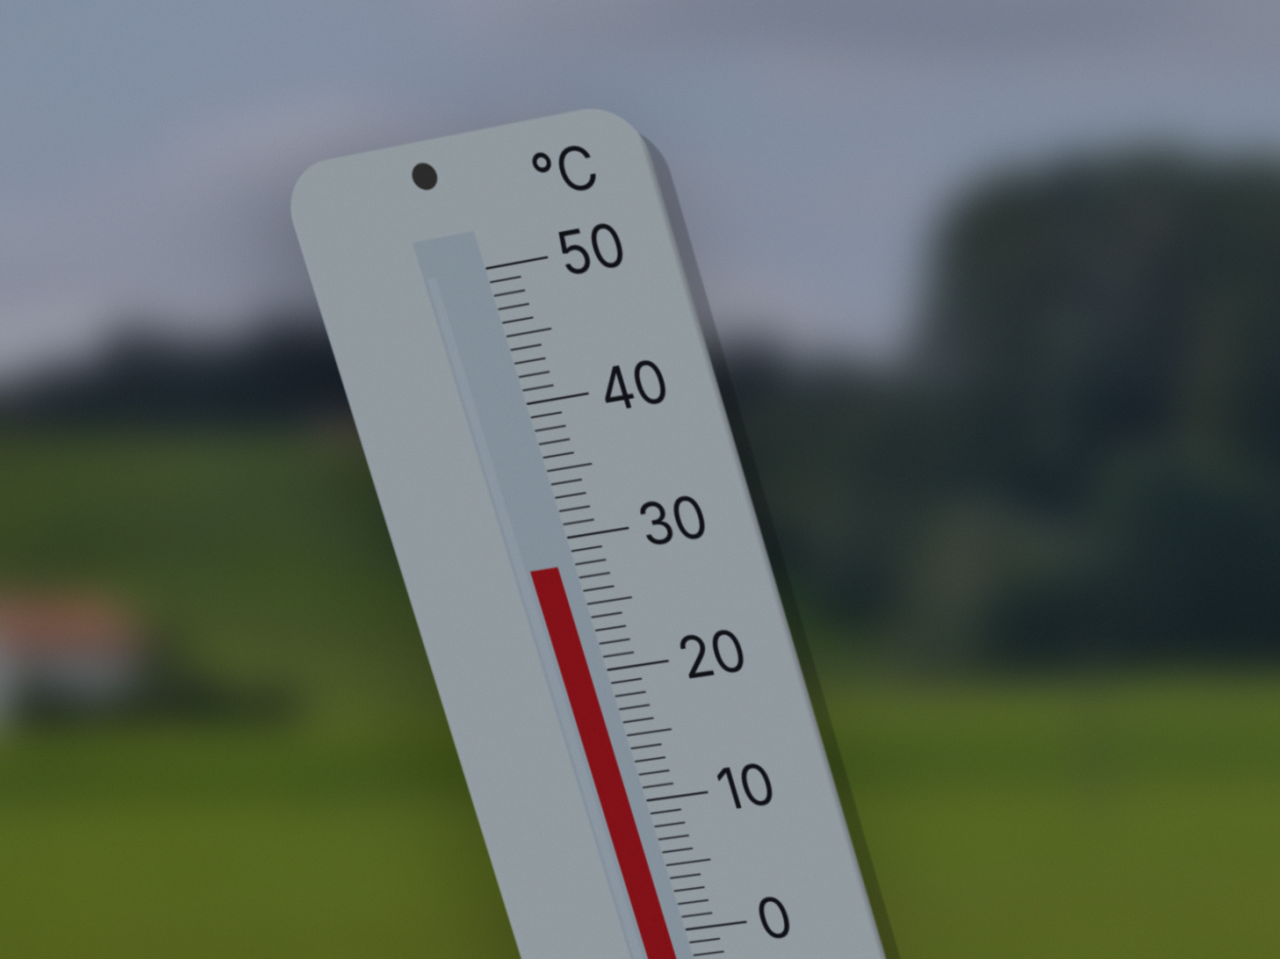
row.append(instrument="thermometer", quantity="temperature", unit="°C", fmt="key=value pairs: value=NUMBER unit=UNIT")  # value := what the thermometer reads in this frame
value=28 unit=°C
